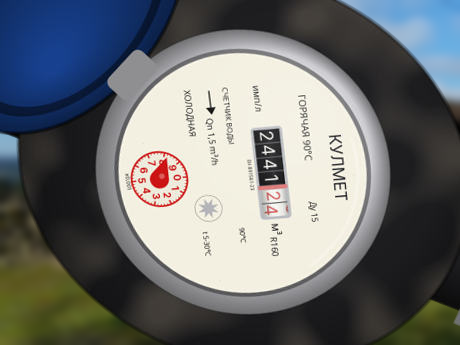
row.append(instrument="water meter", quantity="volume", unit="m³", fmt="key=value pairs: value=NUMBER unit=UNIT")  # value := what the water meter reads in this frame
value=2441.238 unit=m³
